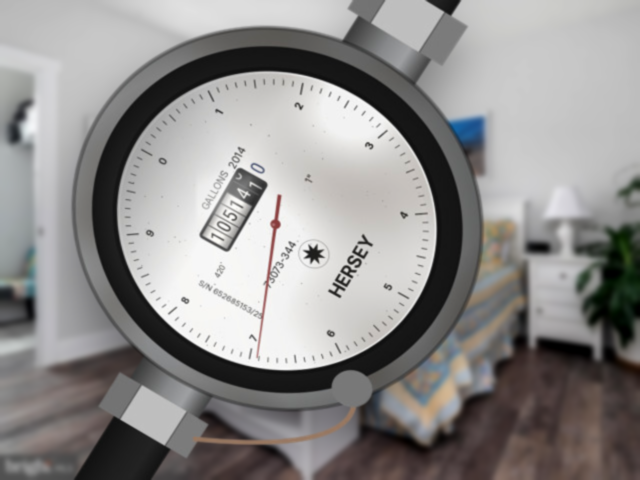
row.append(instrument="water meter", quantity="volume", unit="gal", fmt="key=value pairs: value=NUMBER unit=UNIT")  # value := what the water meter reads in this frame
value=1051406.9 unit=gal
